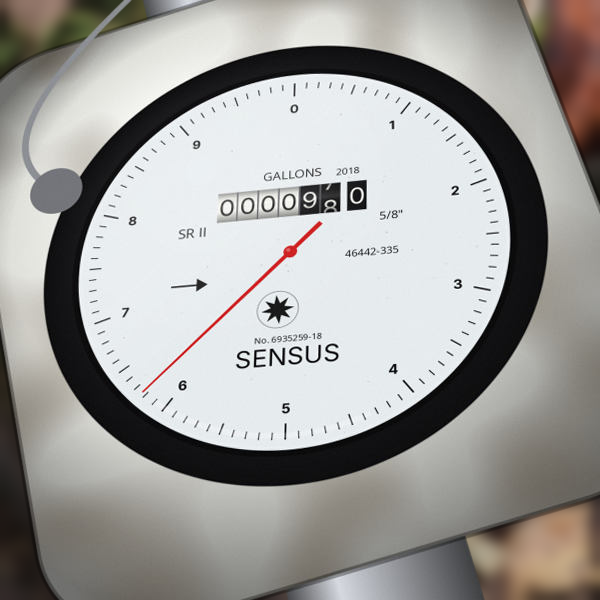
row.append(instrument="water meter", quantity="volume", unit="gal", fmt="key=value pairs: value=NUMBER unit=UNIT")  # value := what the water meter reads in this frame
value=976.2 unit=gal
